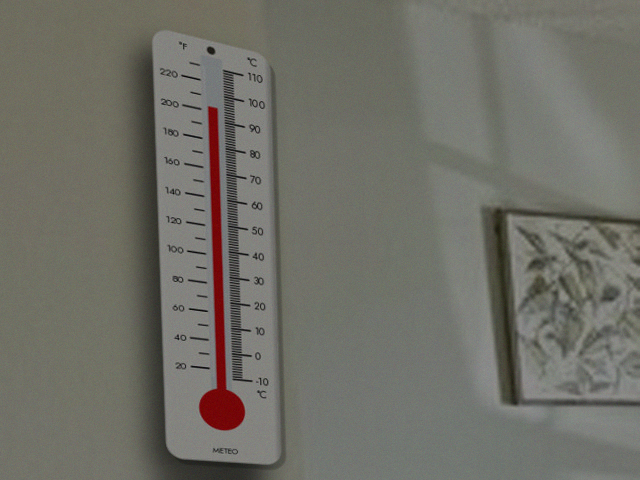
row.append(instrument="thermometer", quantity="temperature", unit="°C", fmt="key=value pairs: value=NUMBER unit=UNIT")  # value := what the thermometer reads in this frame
value=95 unit=°C
